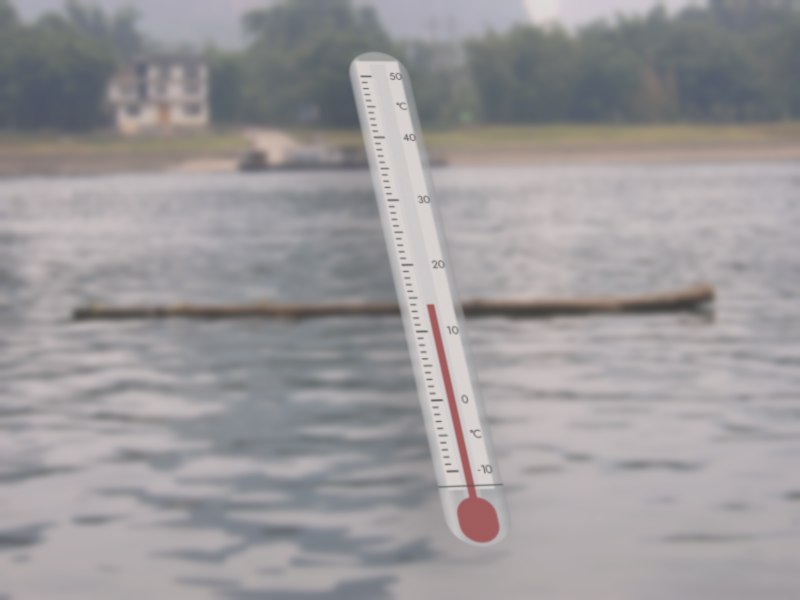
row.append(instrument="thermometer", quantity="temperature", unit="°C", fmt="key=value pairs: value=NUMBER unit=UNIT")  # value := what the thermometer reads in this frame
value=14 unit=°C
